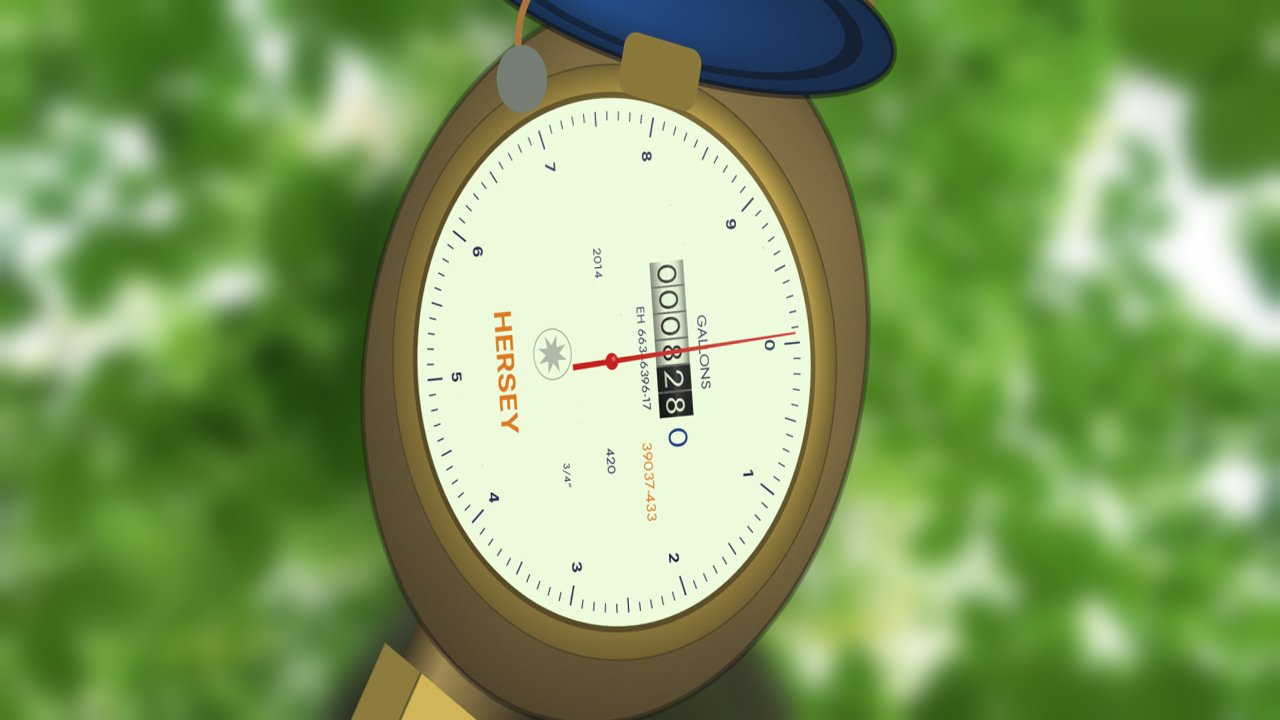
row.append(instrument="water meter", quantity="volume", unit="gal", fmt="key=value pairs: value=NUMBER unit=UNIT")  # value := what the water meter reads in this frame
value=8279.9 unit=gal
